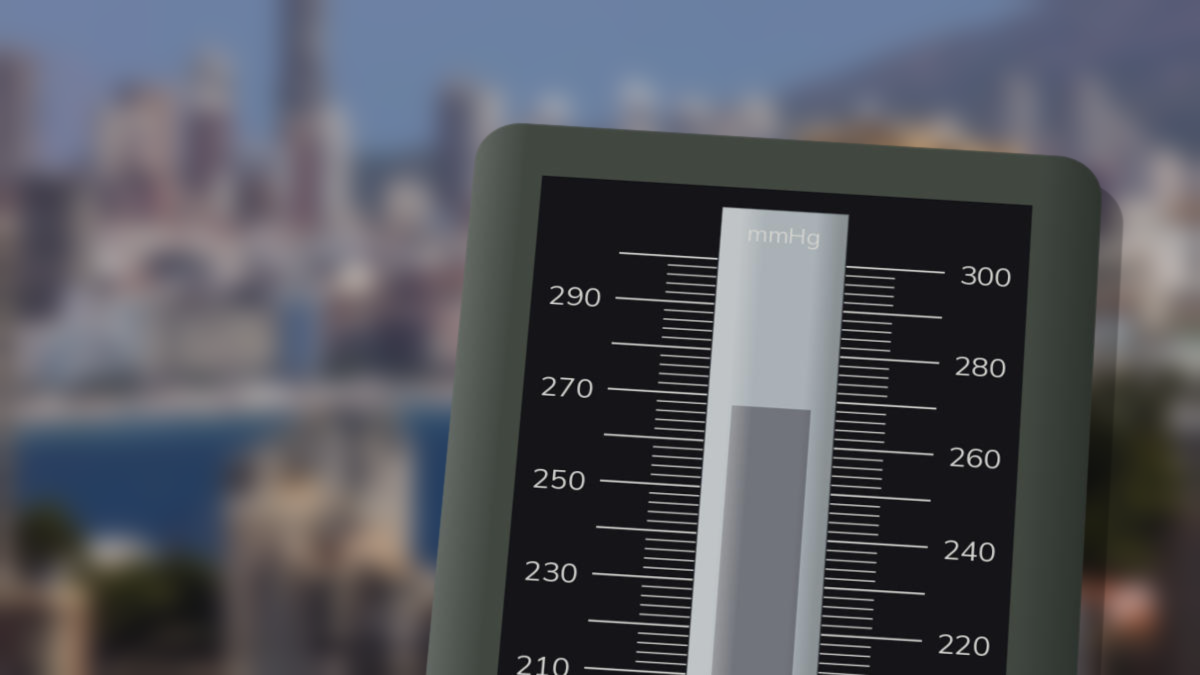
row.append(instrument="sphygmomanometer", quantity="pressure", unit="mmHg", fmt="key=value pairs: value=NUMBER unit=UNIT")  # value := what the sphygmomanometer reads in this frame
value=268 unit=mmHg
